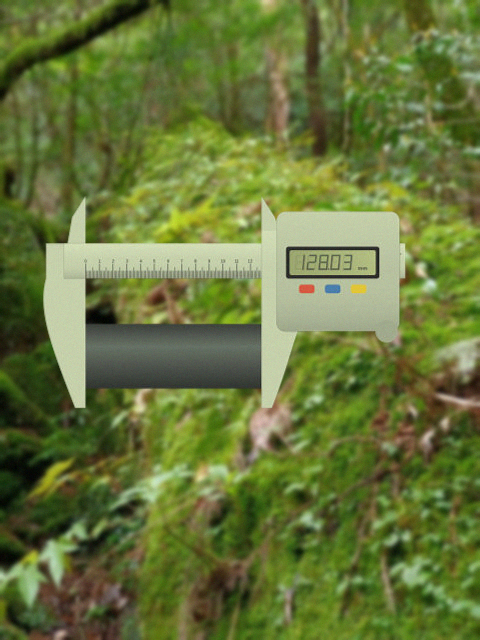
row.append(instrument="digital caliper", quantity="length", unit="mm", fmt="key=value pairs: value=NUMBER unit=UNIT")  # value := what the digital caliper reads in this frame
value=128.03 unit=mm
